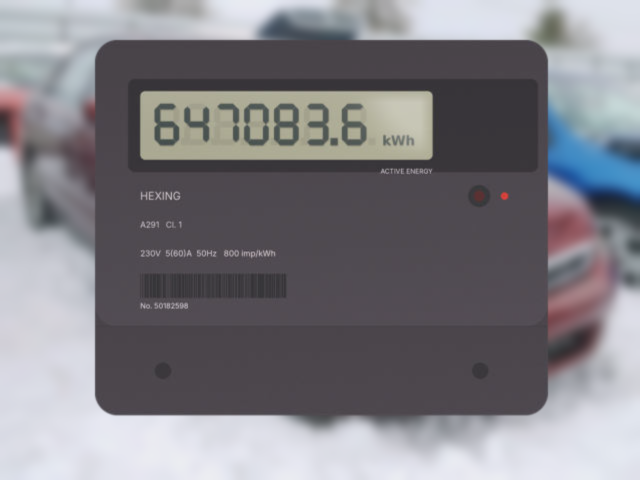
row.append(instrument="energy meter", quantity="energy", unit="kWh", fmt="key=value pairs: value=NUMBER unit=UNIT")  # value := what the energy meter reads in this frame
value=647083.6 unit=kWh
